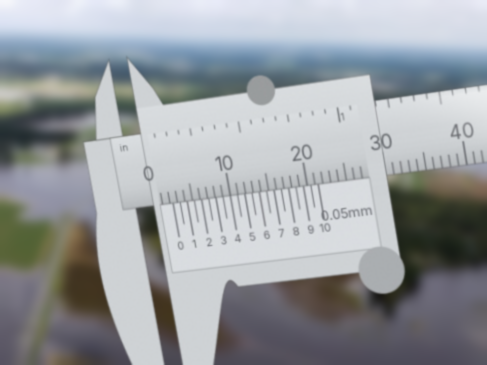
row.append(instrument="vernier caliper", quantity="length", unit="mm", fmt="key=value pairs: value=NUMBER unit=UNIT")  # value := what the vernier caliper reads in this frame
value=2.4 unit=mm
